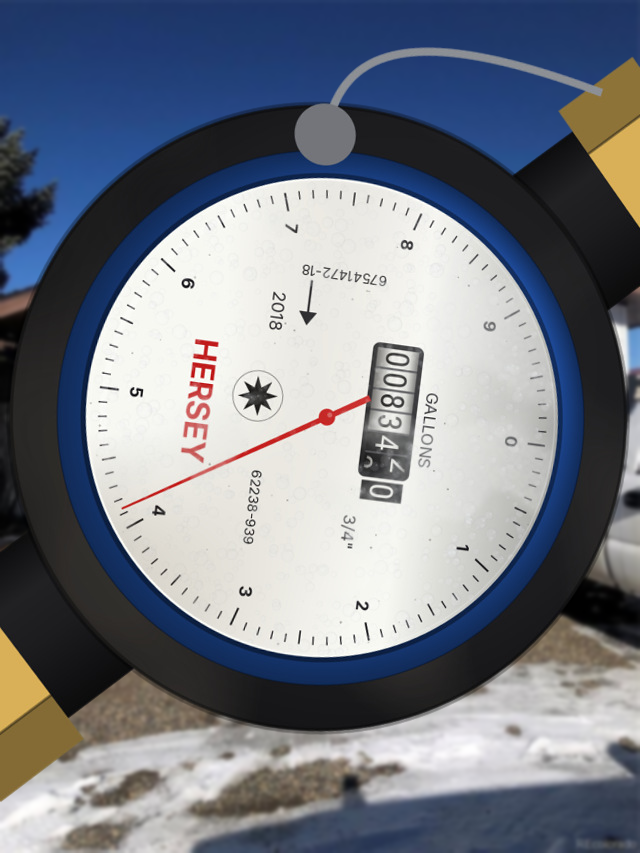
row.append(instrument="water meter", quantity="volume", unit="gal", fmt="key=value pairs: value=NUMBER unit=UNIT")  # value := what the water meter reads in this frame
value=83424.1 unit=gal
